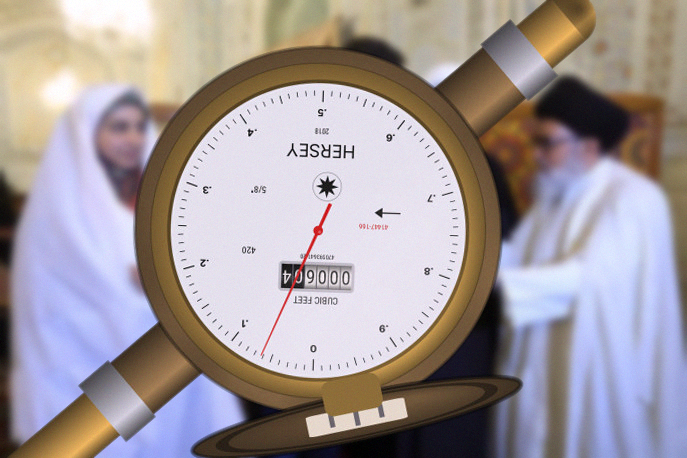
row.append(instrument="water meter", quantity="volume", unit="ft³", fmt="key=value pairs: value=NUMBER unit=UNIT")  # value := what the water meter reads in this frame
value=604.06 unit=ft³
